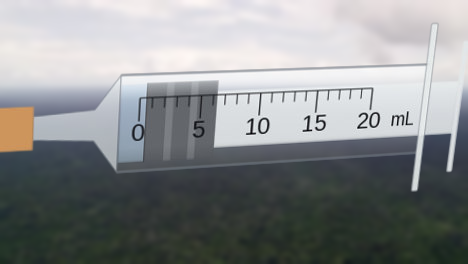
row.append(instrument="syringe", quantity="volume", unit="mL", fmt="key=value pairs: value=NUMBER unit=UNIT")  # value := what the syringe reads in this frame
value=0.5 unit=mL
